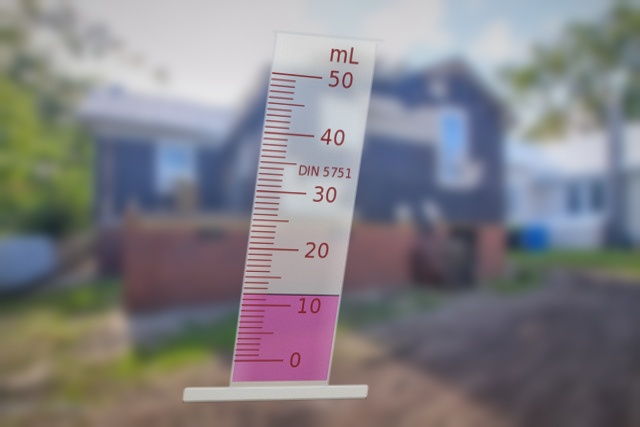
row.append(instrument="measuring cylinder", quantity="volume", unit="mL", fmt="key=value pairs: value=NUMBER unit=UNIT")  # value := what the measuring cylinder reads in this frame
value=12 unit=mL
